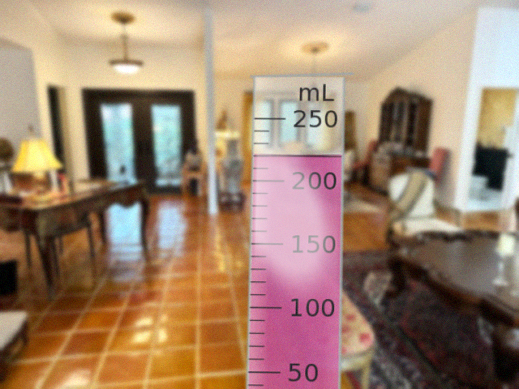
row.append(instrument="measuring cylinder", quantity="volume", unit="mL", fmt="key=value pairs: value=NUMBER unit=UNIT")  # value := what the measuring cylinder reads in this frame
value=220 unit=mL
